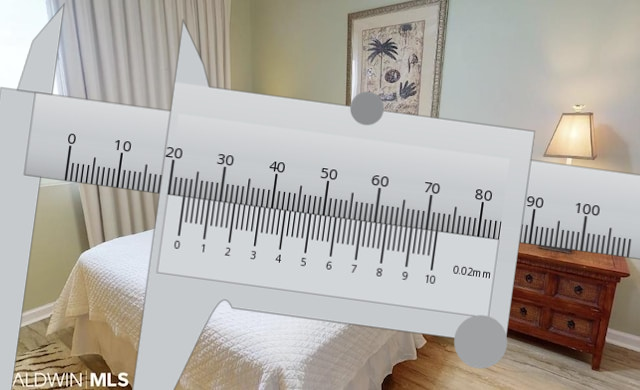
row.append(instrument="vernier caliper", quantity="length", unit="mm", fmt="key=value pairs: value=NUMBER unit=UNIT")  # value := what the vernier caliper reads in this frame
value=23.0 unit=mm
